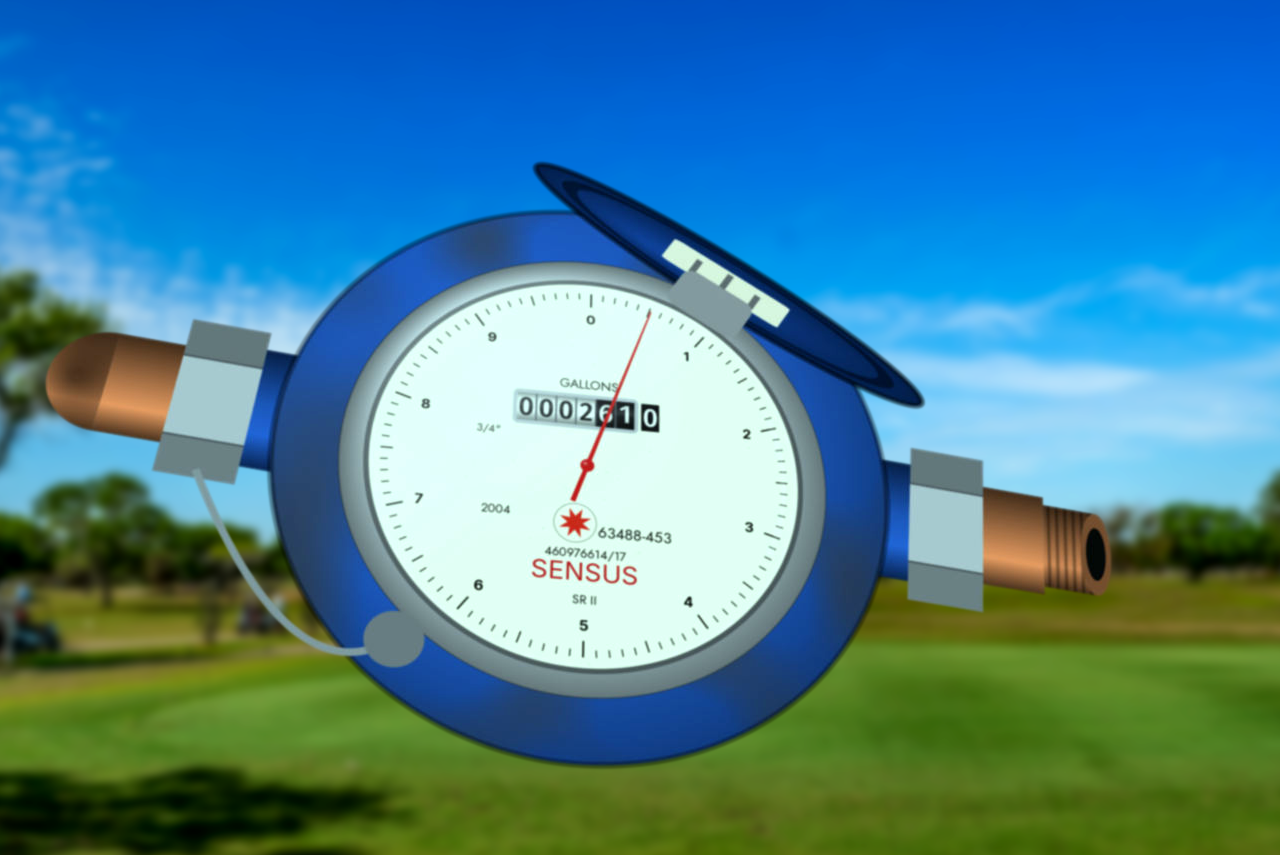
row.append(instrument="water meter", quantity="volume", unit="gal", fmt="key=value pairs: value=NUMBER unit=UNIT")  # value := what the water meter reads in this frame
value=2610.5 unit=gal
